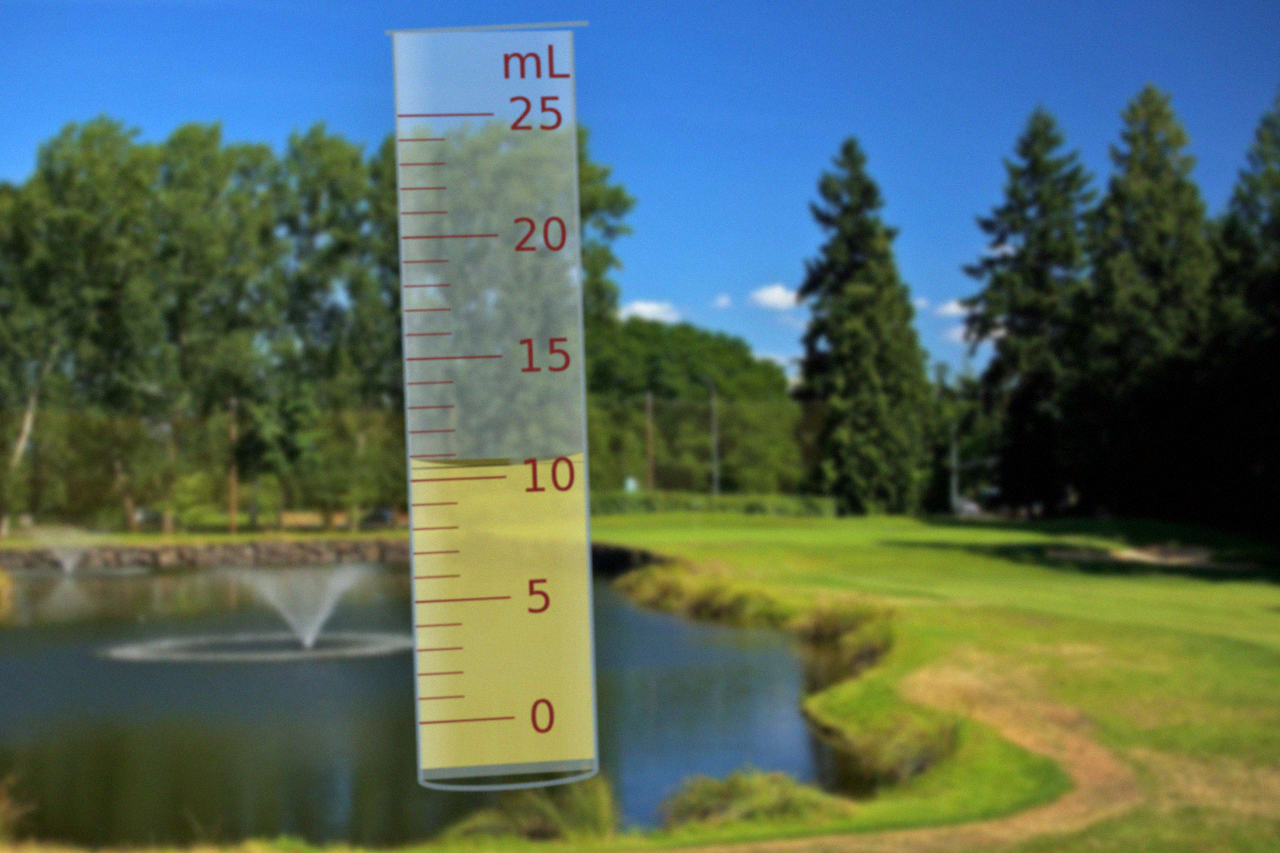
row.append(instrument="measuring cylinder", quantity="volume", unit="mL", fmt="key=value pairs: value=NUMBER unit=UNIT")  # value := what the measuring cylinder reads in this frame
value=10.5 unit=mL
